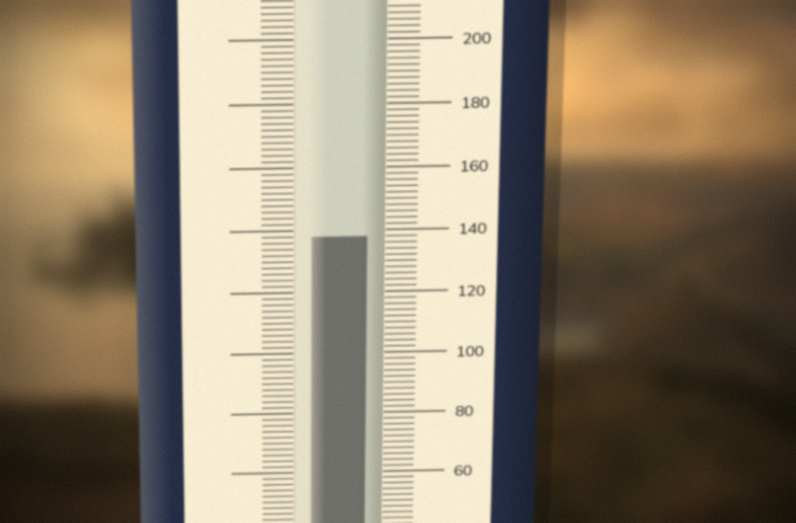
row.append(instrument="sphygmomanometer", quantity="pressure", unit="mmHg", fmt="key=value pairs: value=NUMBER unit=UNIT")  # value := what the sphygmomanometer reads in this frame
value=138 unit=mmHg
